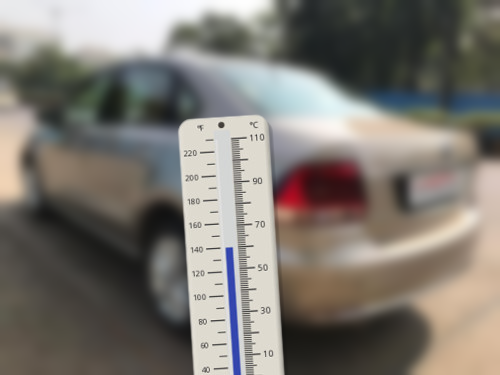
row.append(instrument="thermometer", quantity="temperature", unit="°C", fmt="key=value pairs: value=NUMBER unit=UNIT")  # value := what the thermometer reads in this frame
value=60 unit=°C
